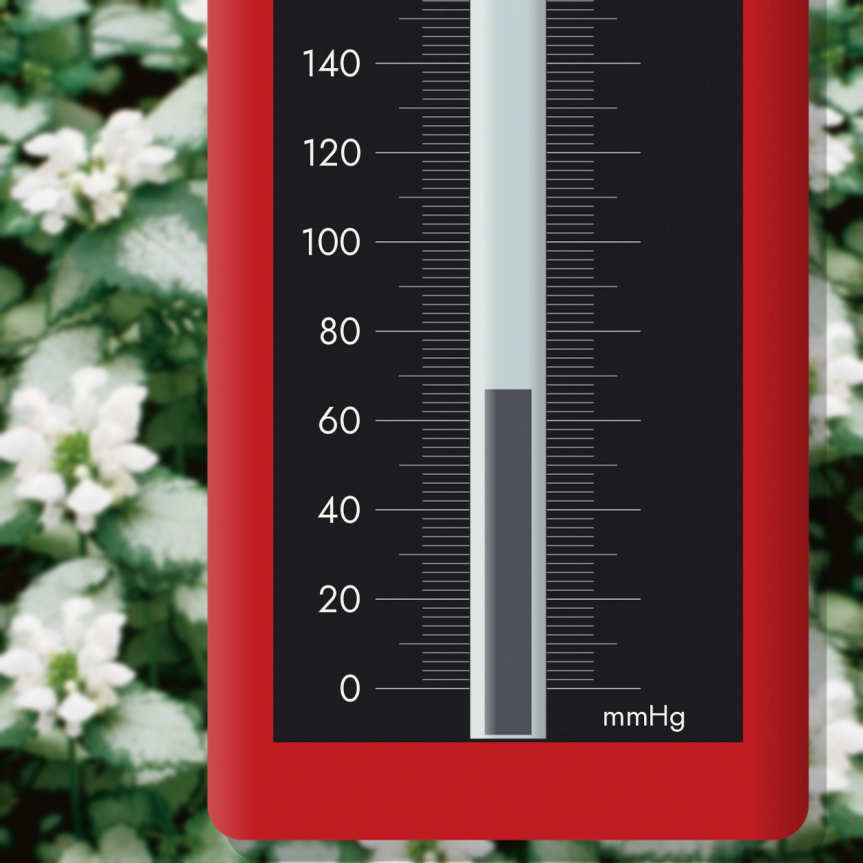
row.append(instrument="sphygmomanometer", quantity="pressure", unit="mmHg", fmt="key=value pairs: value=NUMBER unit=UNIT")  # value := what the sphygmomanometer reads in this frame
value=67 unit=mmHg
